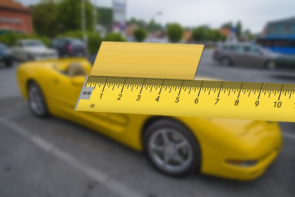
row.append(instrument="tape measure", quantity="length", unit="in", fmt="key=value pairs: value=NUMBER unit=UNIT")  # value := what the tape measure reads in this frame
value=5.5 unit=in
